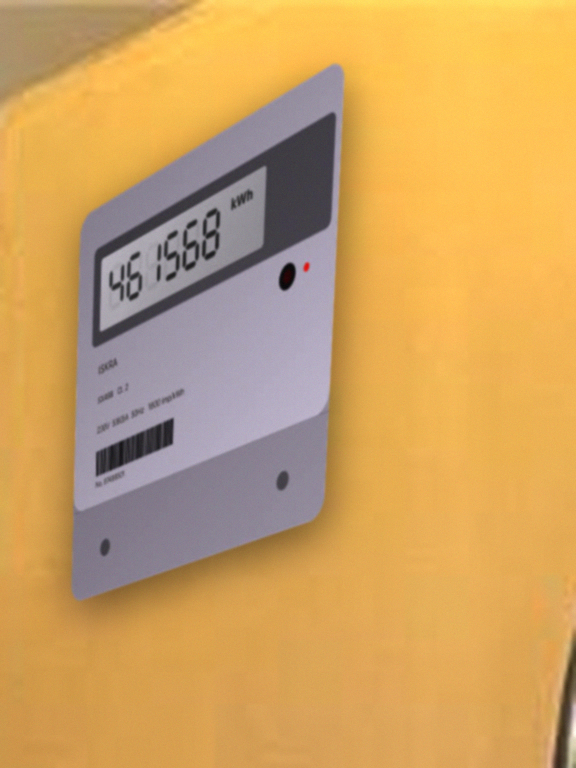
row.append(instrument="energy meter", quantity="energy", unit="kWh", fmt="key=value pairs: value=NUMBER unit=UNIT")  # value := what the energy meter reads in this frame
value=461568 unit=kWh
